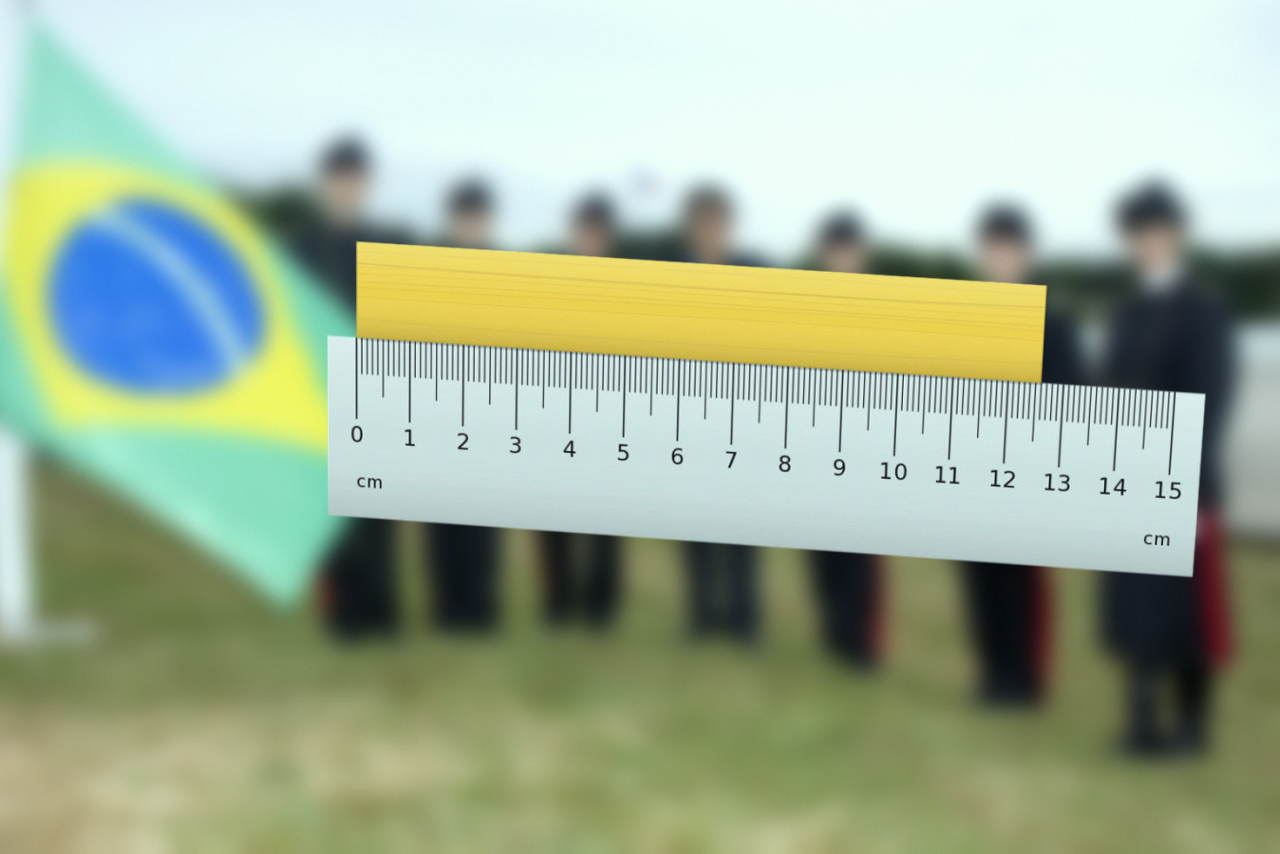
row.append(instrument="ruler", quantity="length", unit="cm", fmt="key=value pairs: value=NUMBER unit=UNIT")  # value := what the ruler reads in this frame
value=12.6 unit=cm
